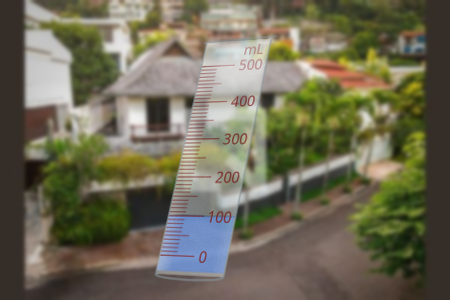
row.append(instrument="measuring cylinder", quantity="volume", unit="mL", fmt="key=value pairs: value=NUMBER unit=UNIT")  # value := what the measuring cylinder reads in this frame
value=100 unit=mL
